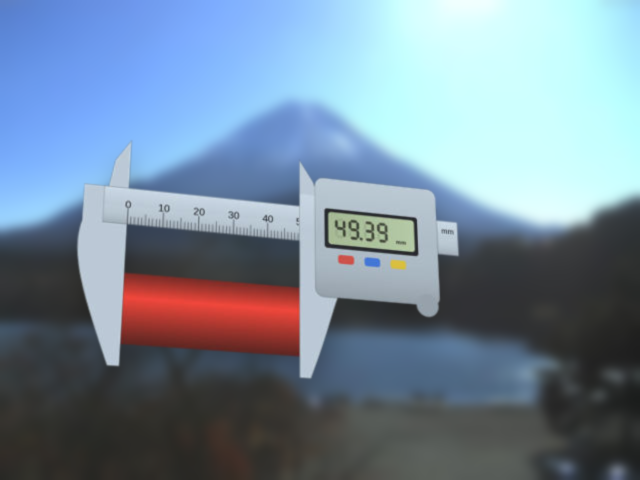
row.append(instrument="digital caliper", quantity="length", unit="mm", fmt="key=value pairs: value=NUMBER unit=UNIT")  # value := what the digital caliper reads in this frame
value=49.39 unit=mm
